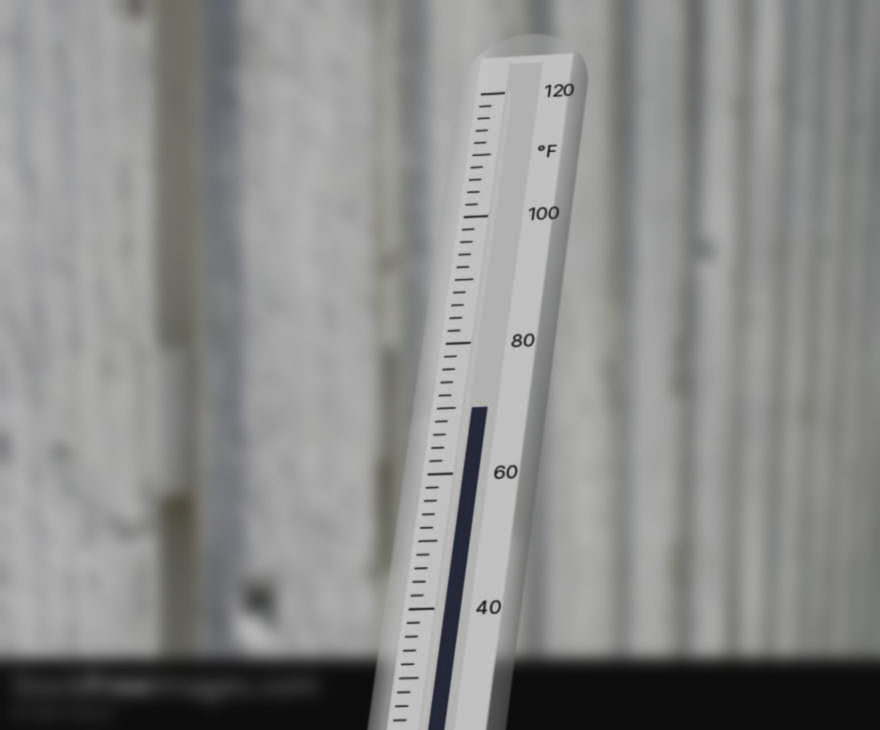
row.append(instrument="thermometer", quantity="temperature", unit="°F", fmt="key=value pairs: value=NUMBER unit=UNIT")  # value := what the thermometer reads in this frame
value=70 unit=°F
